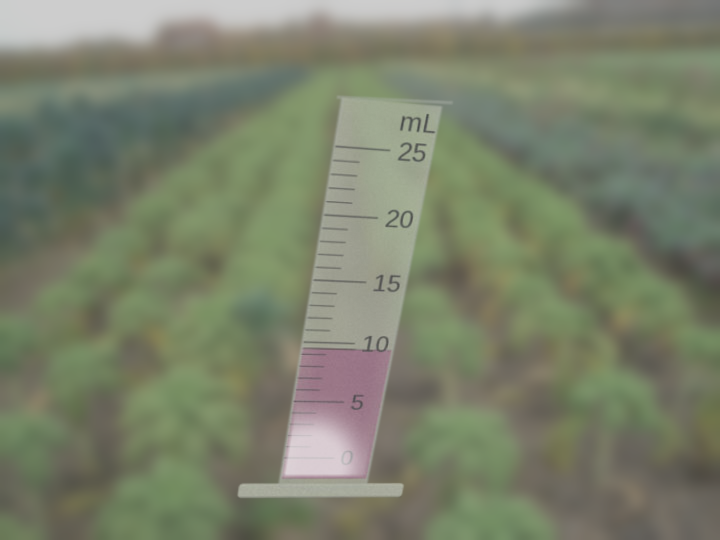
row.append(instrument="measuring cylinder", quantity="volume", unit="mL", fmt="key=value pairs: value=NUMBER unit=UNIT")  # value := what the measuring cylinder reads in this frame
value=9.5 unit=mL
